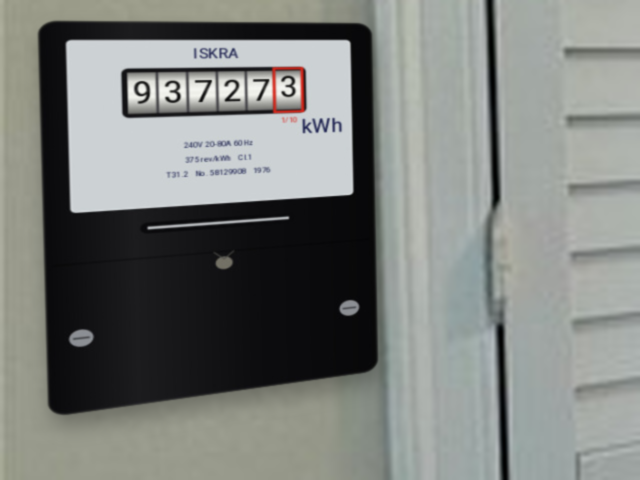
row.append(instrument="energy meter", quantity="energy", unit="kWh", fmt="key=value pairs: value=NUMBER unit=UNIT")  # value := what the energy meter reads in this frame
value=93727.3 unit=kWh
